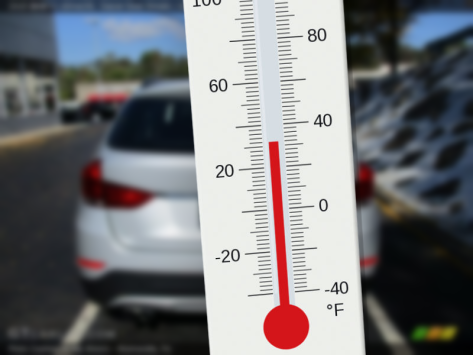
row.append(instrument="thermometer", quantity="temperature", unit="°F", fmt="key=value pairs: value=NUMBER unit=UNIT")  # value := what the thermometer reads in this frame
value=32 unit=°F
